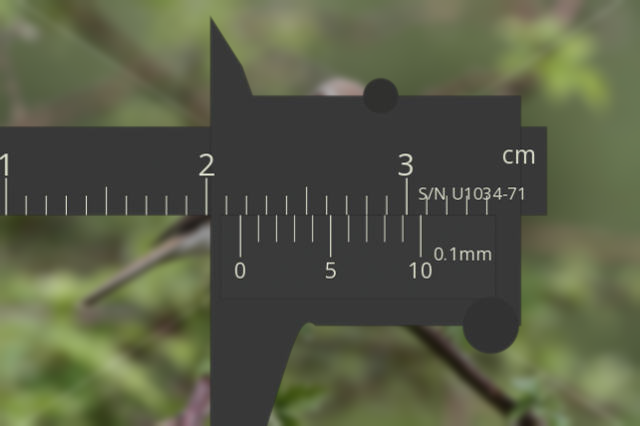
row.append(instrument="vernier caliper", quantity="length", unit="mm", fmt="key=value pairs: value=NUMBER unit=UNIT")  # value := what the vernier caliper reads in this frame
value=21.7 unit=mm
